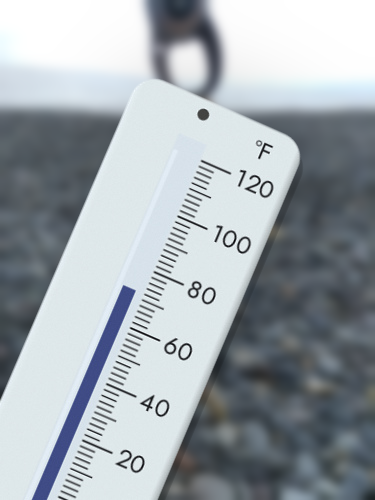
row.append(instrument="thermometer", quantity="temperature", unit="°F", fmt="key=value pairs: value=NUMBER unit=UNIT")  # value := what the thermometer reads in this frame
value=72 unit=°F
